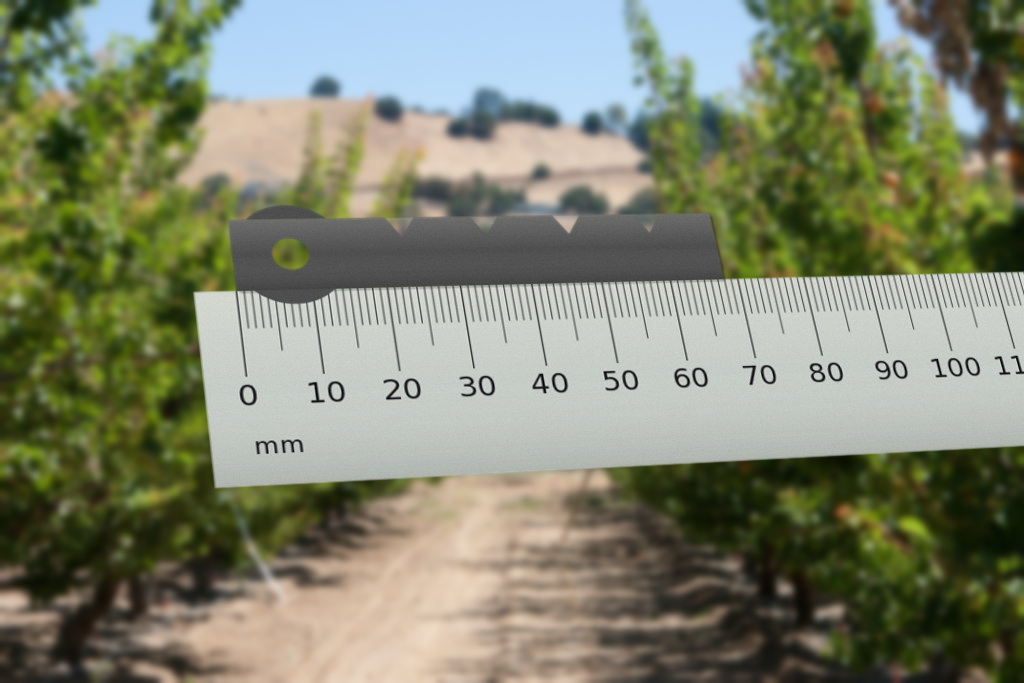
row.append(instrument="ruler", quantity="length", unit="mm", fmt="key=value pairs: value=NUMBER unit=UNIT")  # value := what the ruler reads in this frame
value=68 unit=mm
